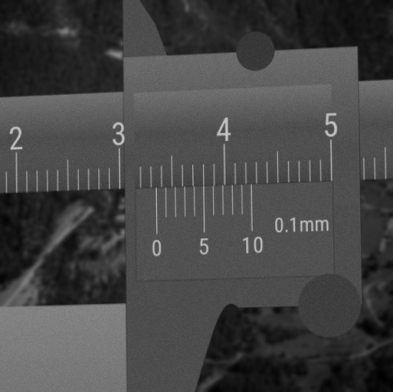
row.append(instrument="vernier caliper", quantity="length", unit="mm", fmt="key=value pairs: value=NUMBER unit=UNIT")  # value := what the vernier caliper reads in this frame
value=33.5 unit=mm
